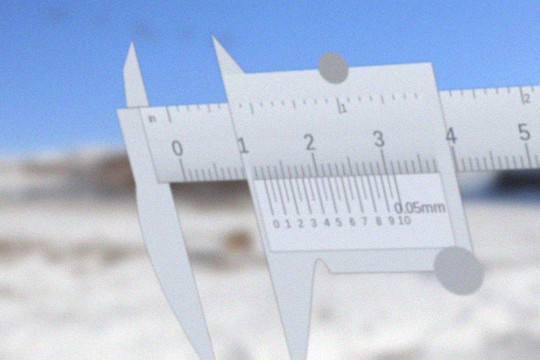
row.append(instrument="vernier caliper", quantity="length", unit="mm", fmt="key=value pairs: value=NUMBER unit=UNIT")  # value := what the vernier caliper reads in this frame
value=12.0 unit=mm
